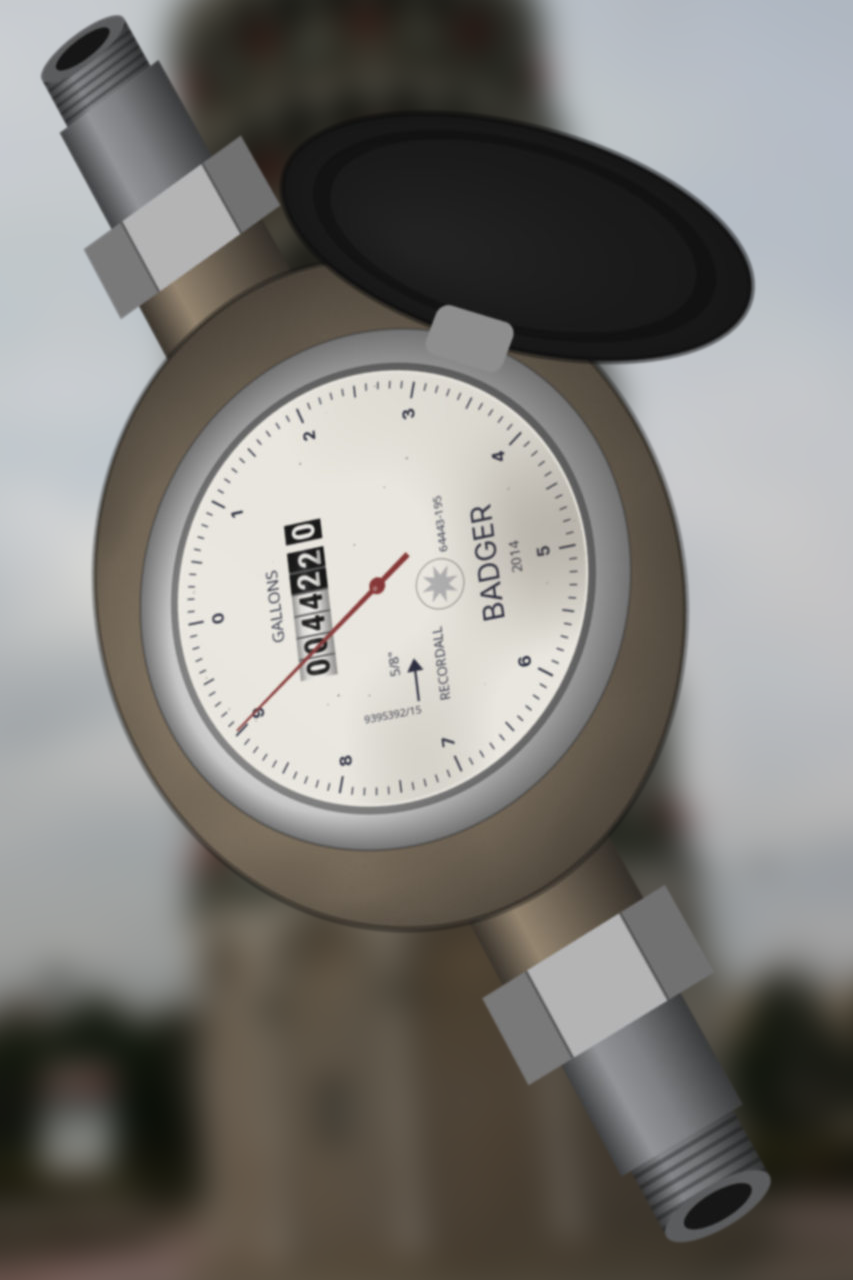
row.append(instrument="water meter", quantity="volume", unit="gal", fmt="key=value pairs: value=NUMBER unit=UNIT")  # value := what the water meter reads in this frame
value=44219.0 unit=gal
